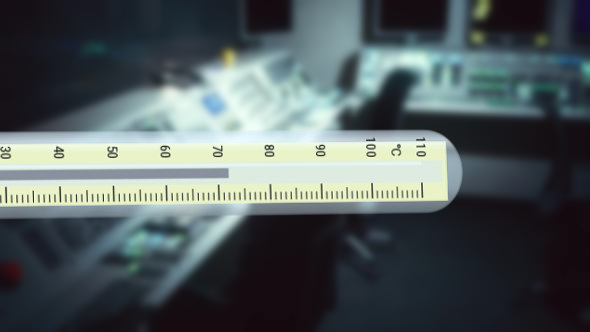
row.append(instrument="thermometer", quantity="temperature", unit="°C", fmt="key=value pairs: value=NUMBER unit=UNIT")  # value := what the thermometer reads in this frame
value=72 unit=°C
